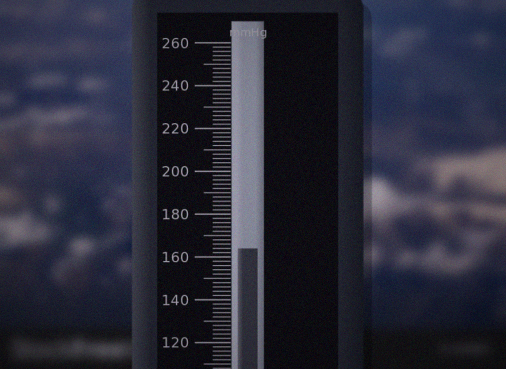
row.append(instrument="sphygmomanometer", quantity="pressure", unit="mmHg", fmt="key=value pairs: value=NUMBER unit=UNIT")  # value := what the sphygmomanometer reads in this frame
value=164 unit=mmHg
